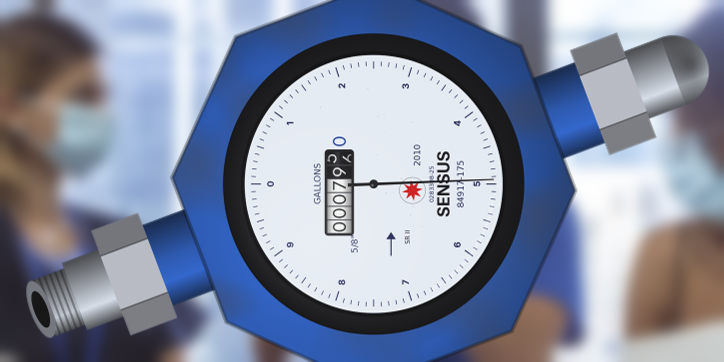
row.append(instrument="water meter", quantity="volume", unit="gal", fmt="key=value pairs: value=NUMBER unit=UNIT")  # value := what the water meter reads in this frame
value=7954.9 unit=gal
